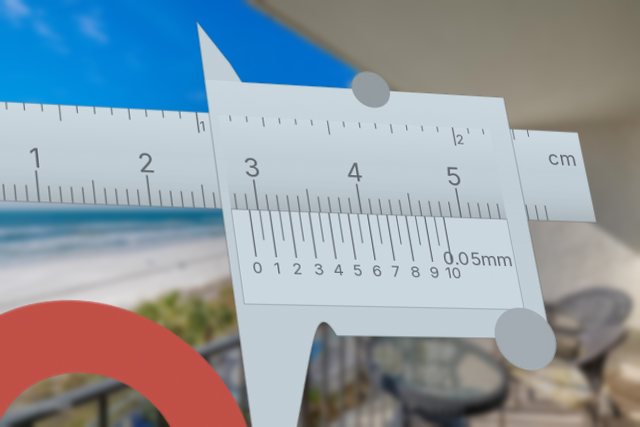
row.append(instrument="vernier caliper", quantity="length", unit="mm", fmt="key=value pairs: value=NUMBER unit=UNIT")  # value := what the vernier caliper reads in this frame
value=29.2 unit=mm
